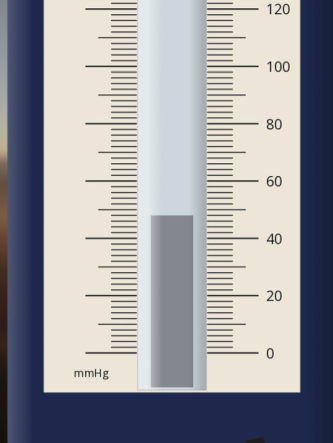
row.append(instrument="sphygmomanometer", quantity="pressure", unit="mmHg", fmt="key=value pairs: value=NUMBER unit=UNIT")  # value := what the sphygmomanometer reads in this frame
value=48 unit=mmHg
